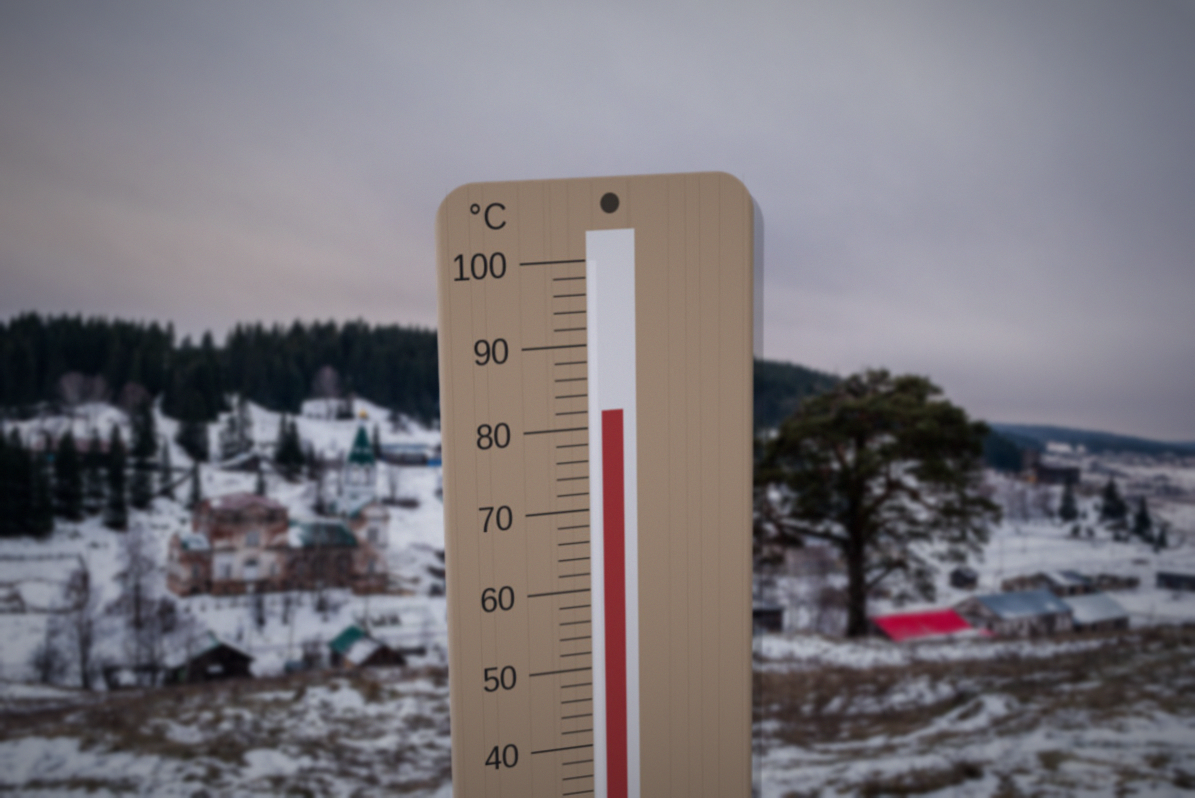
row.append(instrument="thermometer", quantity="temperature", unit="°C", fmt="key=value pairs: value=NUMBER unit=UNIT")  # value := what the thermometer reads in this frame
value=82 unit=°C
